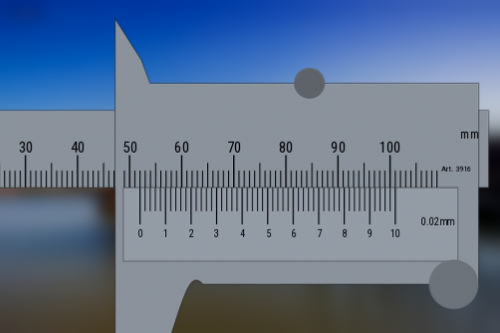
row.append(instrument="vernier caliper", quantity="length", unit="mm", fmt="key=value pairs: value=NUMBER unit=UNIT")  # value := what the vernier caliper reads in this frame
value=52.0 unit=mm
